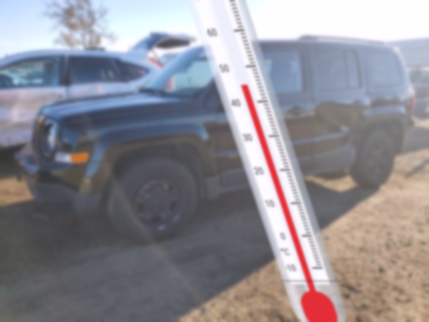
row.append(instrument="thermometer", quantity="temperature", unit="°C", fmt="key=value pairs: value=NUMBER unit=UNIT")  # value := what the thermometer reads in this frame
value=45 unit=°C
